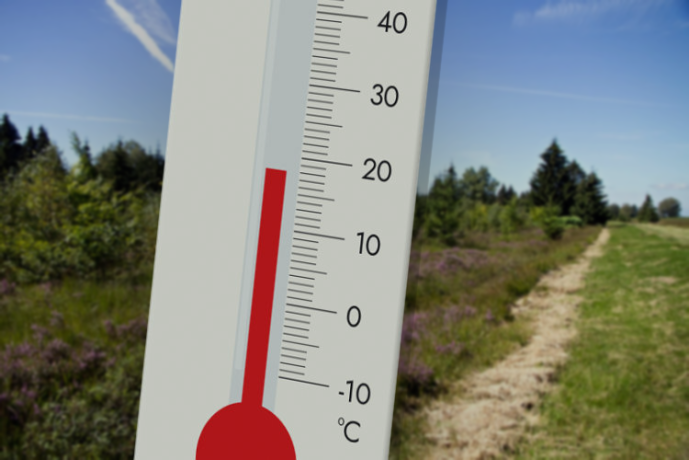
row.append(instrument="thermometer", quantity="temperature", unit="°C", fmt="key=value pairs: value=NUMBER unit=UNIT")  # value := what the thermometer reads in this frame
value=18 unit=°C
